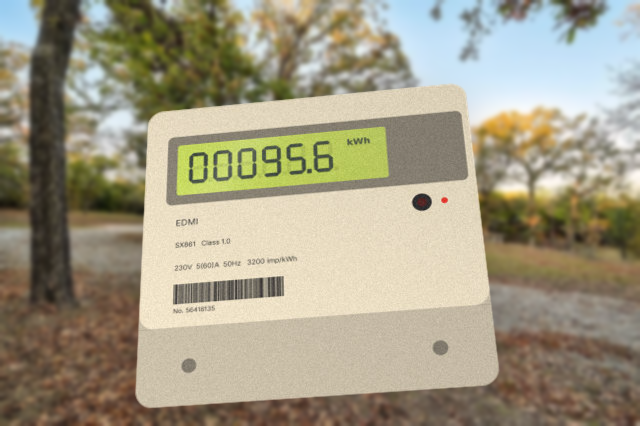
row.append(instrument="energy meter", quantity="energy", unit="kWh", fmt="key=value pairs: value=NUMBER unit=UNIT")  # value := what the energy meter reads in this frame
value=95.6 unit=kWh
